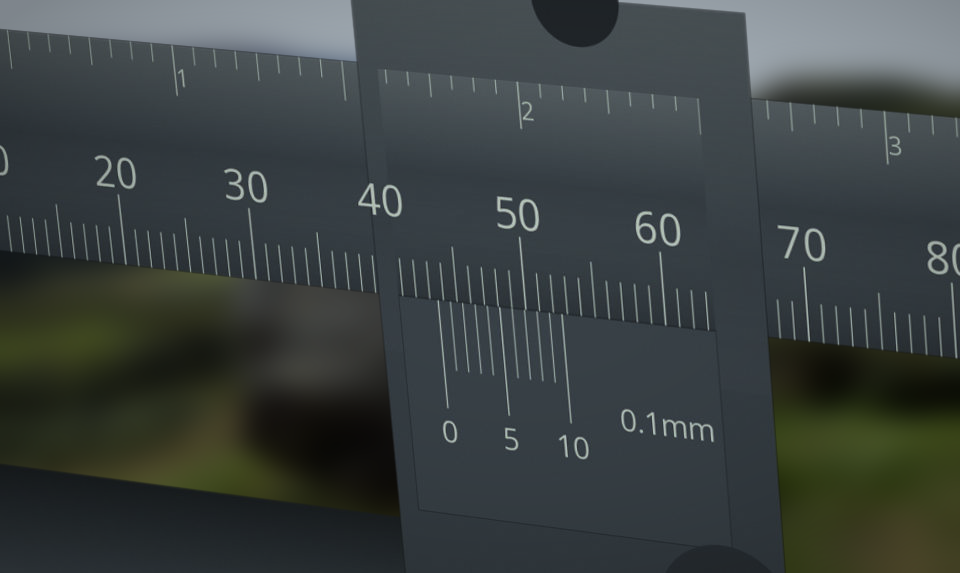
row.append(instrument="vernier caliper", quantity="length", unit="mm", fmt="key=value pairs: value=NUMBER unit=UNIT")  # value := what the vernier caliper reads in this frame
value=43.6 unit=mm
